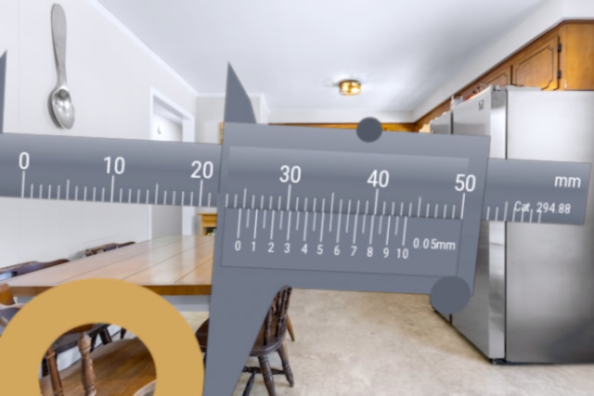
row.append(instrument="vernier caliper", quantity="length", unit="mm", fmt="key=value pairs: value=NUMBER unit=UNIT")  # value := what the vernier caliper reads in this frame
value=24.6 unit=mm
